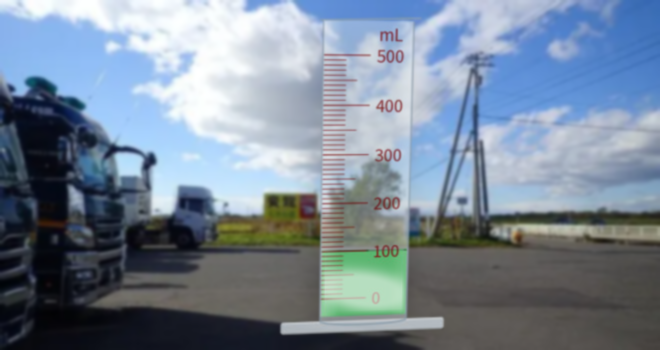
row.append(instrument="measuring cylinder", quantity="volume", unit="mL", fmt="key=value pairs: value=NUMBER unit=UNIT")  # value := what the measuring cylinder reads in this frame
value=100 unit=mL
